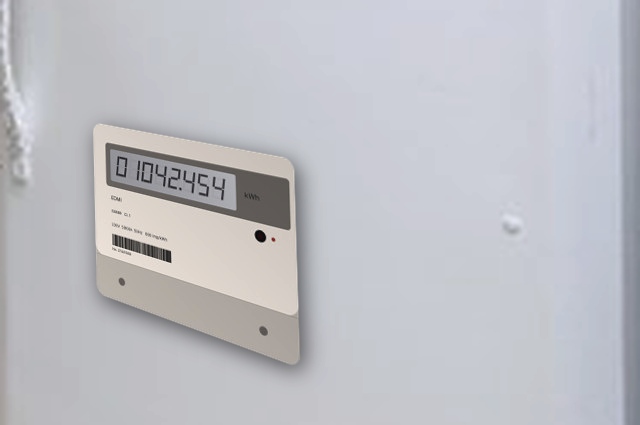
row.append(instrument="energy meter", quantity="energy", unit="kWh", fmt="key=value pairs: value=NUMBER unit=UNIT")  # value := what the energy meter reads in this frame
value=1042.454 unit=kWh
